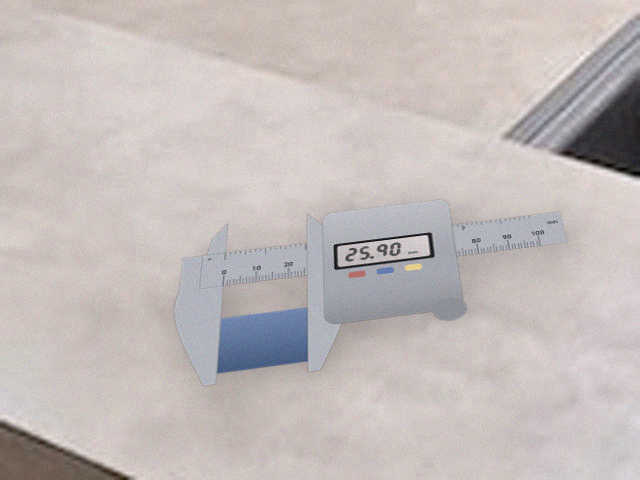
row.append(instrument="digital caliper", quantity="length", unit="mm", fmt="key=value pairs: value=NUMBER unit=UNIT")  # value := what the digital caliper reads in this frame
value=25.90 unit=mm
